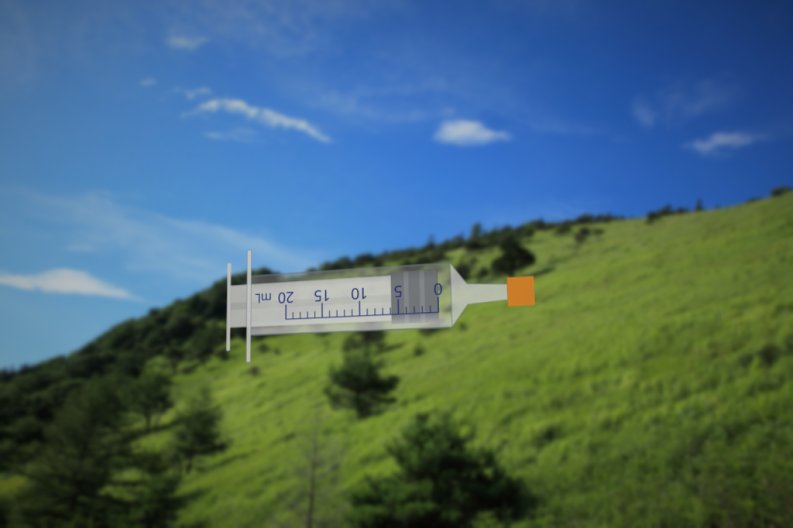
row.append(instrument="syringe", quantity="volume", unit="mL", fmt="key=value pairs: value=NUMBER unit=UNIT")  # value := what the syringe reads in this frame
value=0 unit=mL
